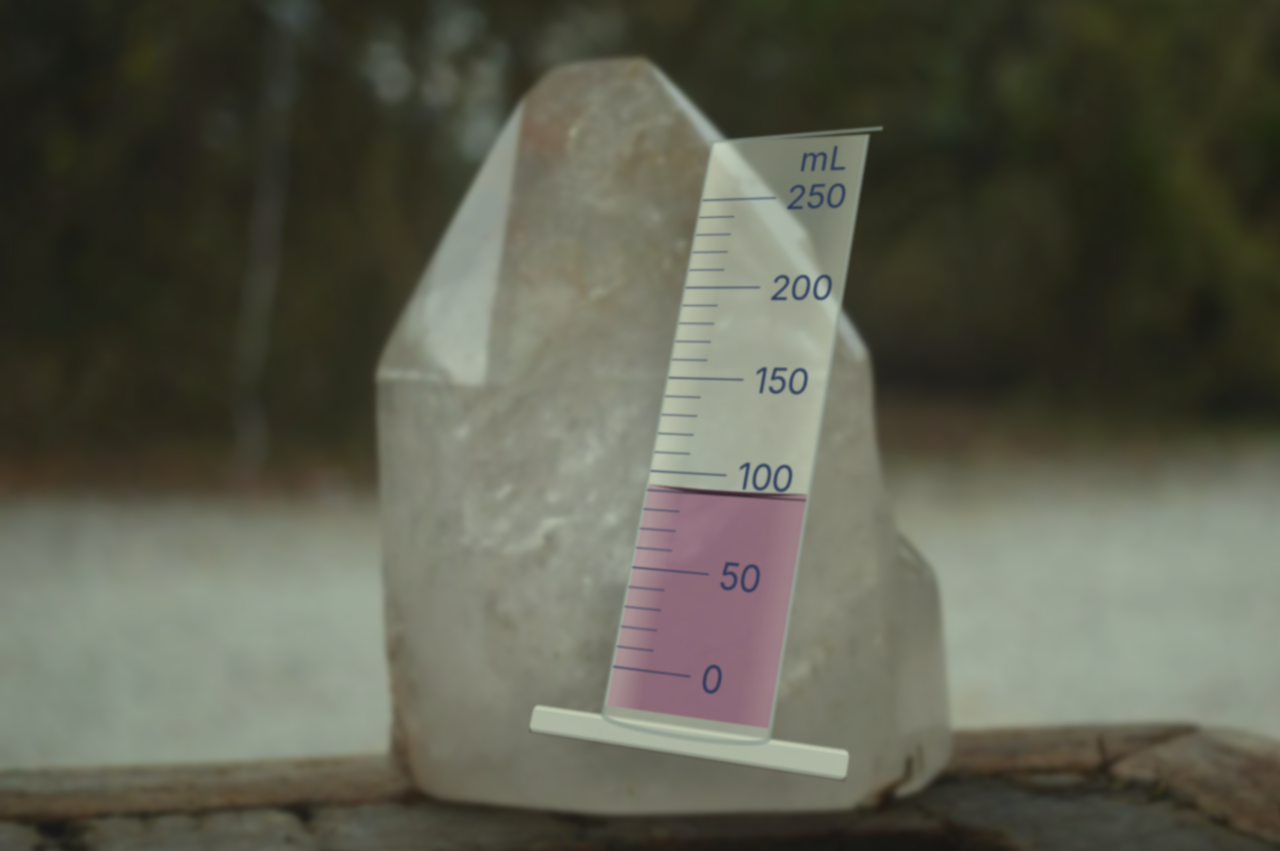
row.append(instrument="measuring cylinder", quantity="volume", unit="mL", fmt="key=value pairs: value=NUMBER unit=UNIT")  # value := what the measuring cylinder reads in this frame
value=90 unit=mL
